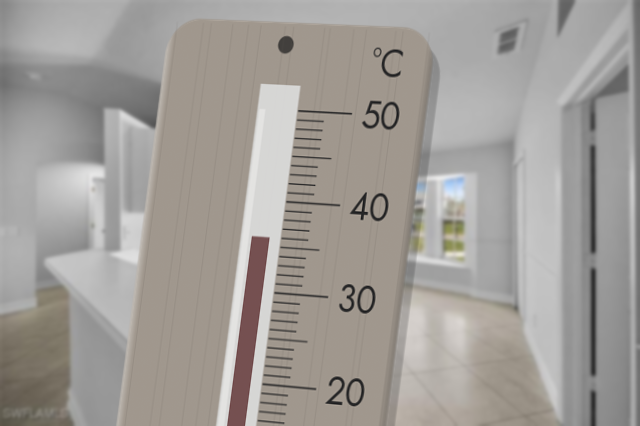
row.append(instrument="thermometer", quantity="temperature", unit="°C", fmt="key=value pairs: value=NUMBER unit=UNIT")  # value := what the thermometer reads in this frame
value=36 unit=°C
